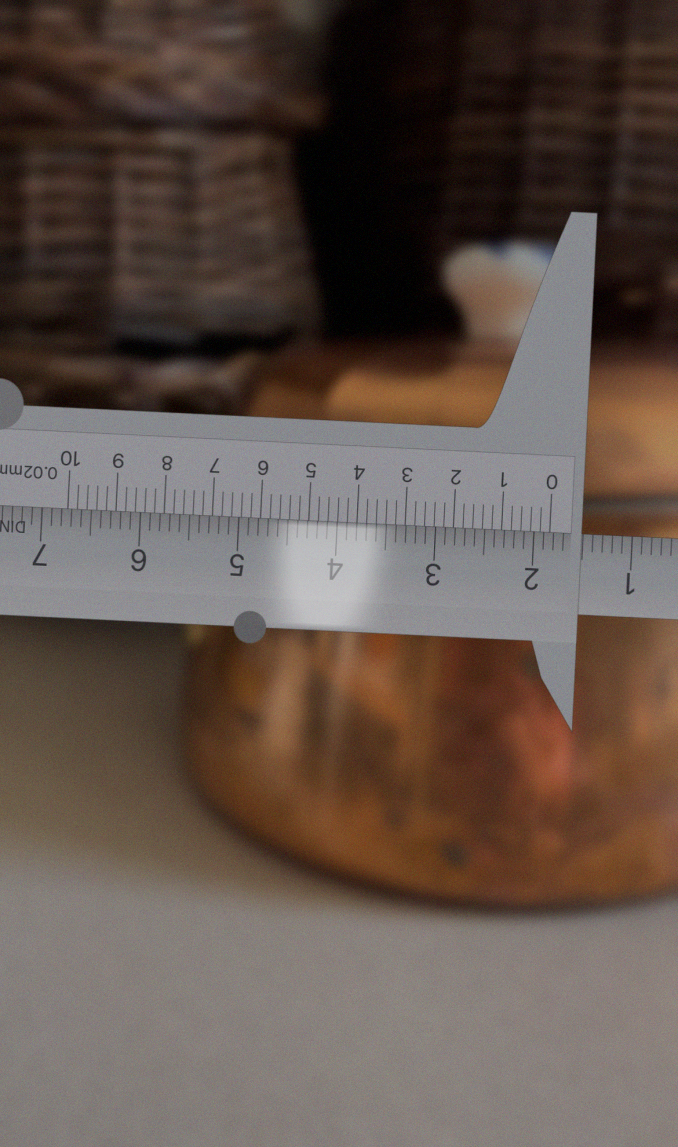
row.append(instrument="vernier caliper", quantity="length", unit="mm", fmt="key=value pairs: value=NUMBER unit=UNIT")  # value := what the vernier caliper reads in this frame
value=18.4 unit=mm
